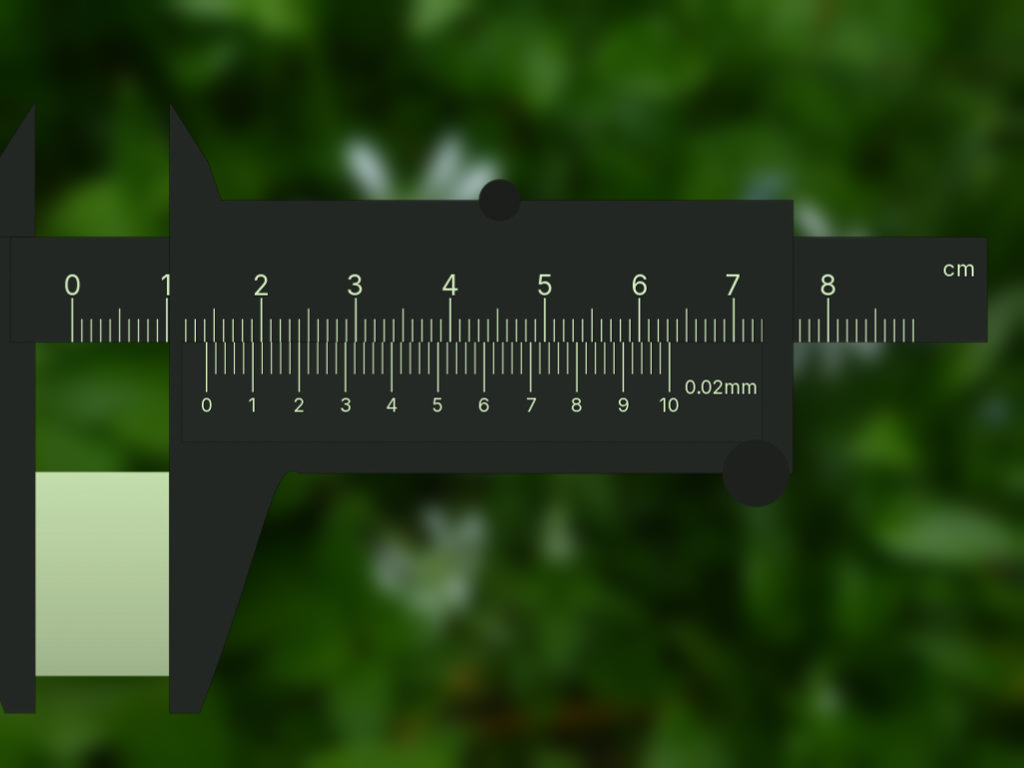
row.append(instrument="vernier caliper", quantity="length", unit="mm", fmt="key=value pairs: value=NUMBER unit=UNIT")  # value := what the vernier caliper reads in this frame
value=14.2 unit=mm
